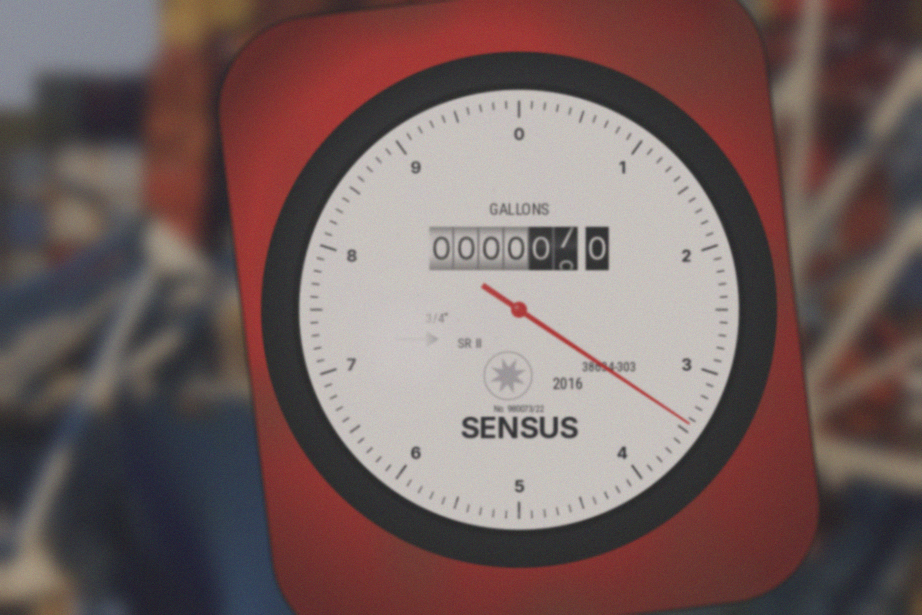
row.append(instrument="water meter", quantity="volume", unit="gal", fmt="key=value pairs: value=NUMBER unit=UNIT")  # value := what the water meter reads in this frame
value=73.4 unit=gal
